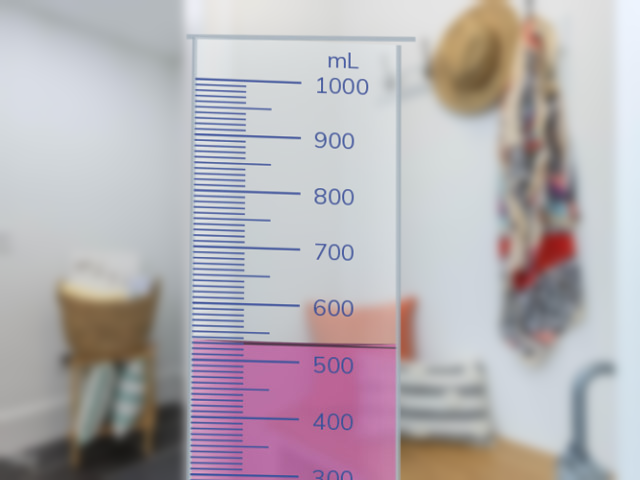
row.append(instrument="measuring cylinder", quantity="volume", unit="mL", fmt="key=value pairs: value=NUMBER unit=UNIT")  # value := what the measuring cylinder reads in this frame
value=530 unit=mL
